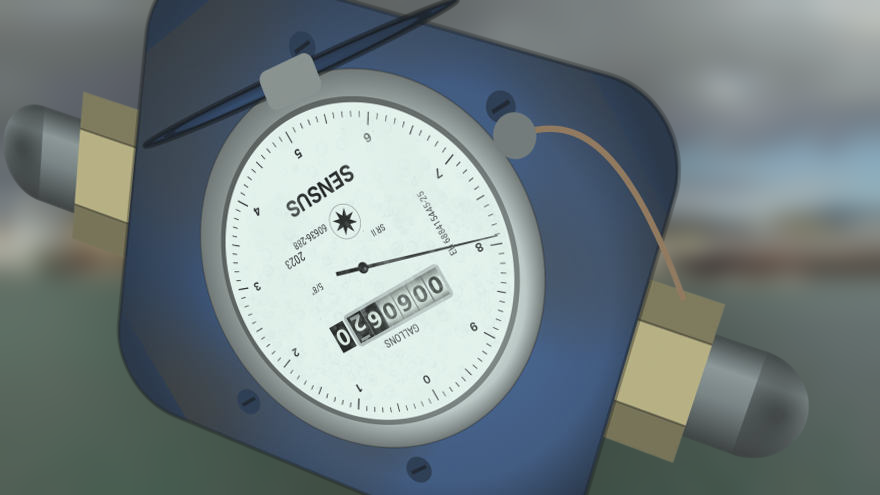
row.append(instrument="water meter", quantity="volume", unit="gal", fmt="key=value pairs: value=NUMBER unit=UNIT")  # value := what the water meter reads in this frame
value=60617.9 unit=gal
